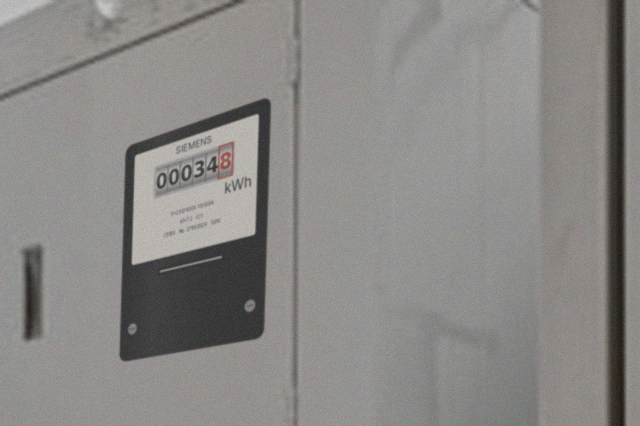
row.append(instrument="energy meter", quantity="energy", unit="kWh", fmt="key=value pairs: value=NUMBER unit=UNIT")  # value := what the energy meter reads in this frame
value=34.8 unit=kWh
